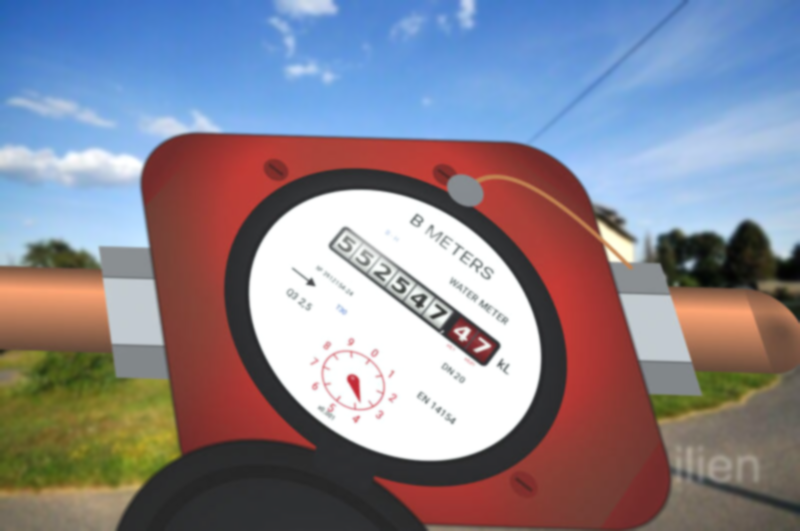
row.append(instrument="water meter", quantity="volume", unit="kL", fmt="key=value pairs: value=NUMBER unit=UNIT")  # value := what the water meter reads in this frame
value=552547.473 unit=kL
